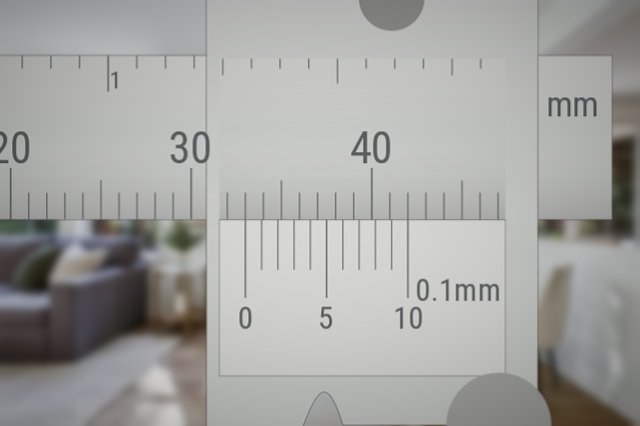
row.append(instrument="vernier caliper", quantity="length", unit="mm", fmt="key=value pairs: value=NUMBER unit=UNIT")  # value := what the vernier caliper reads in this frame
value=33.0 unit=mm
